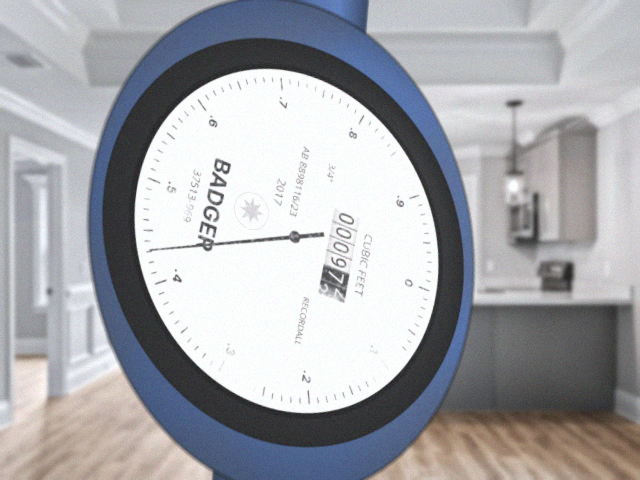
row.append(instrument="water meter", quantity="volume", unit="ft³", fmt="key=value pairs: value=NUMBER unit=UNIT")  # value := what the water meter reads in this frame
value=972.43 unit=ft³
